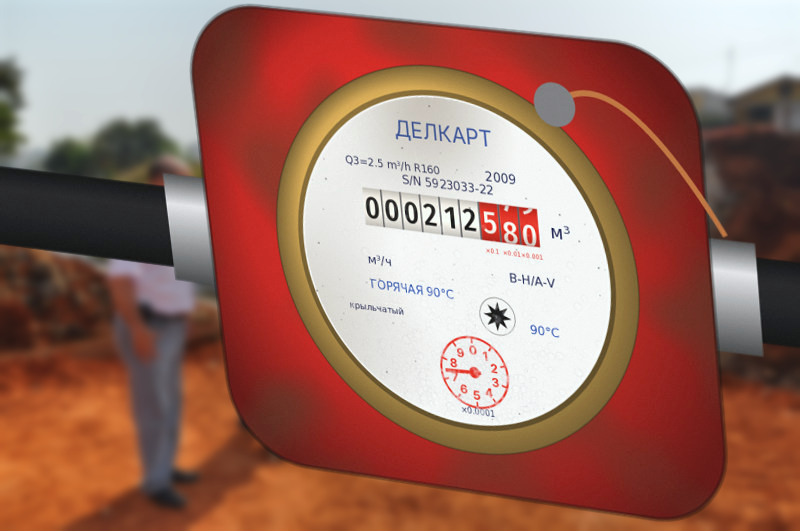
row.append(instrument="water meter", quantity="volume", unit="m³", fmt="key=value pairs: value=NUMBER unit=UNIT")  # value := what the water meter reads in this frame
value=212.5797 unit=m³
